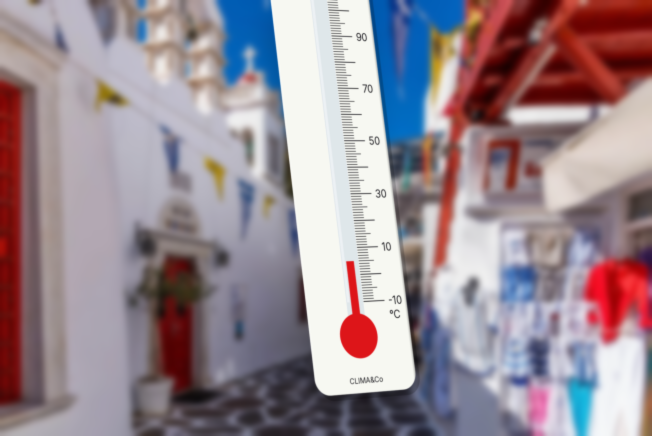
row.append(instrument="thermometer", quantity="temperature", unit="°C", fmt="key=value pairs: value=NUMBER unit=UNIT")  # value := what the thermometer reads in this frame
value=5 unit=°C
